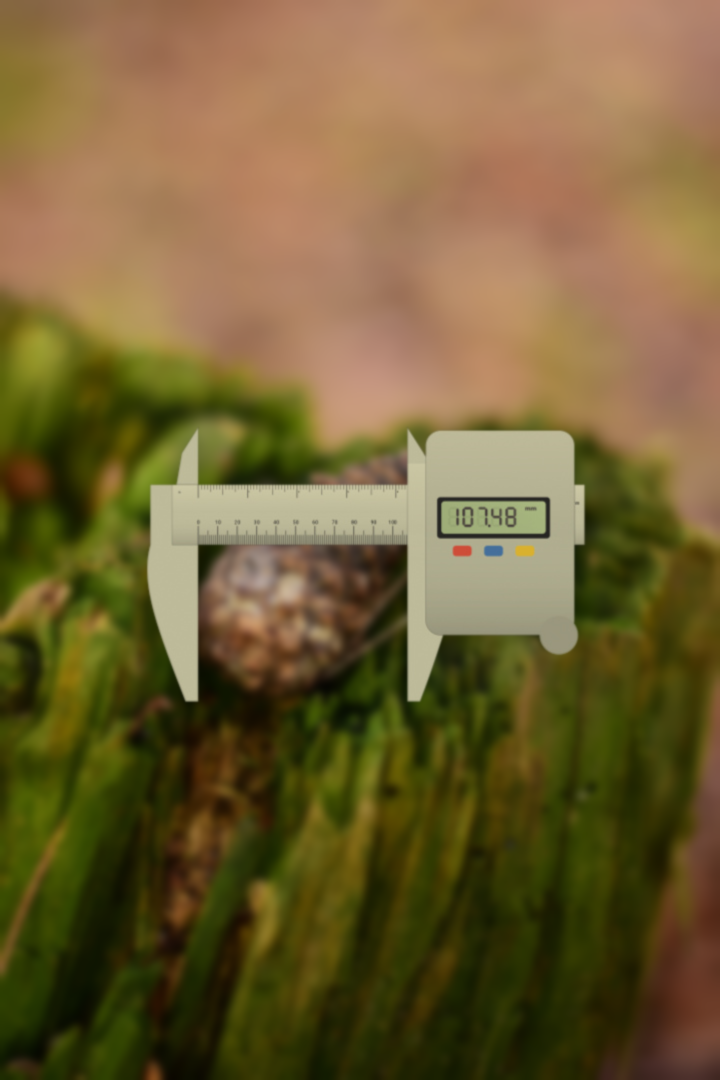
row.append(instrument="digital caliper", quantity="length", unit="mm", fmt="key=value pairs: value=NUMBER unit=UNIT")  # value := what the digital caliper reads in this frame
value=107.48 unit=mm
